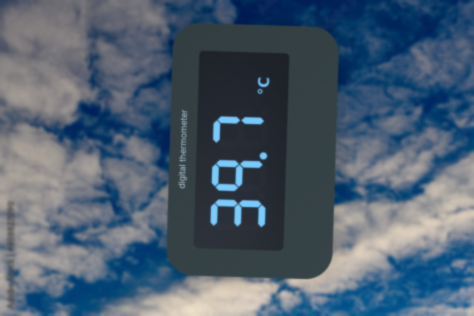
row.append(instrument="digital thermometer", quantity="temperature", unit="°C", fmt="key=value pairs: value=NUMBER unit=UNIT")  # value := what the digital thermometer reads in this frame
value=39.7 unit=°C
